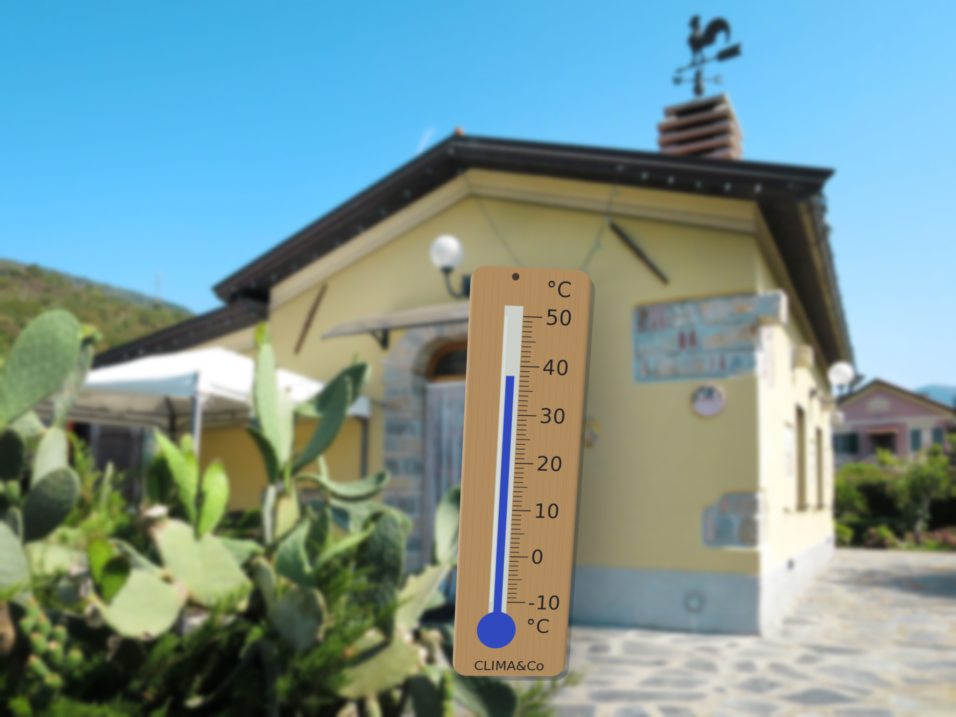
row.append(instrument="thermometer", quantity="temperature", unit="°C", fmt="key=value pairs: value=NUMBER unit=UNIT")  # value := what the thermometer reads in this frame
value=38 unit=°C
